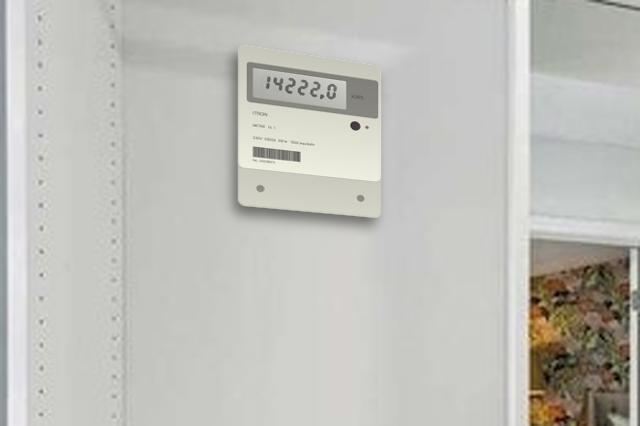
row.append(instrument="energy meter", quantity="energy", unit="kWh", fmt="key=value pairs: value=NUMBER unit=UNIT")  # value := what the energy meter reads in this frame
value=14222.0 unit=kWh
